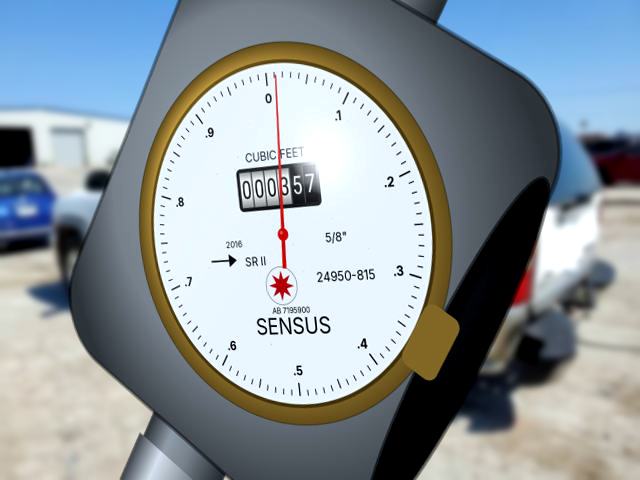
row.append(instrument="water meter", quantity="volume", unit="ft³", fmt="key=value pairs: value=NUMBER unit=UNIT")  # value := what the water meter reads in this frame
value=357.01 unit=ft³
